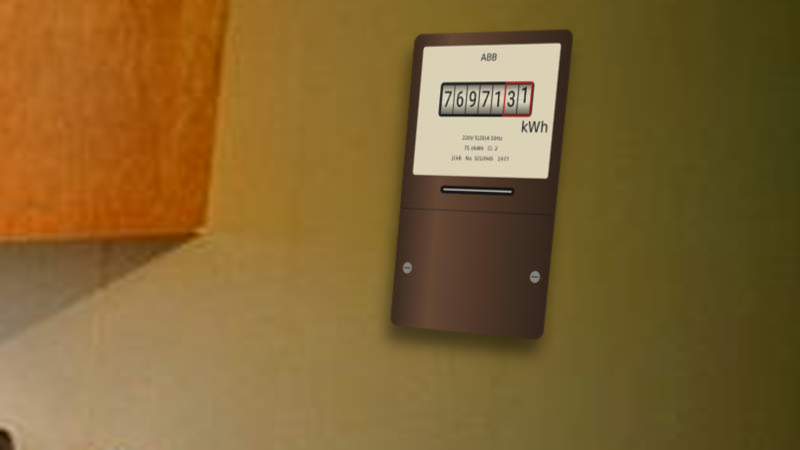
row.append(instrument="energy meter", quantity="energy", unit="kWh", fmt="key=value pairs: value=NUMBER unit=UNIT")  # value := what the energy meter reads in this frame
value=76971.31 unit=kWh
